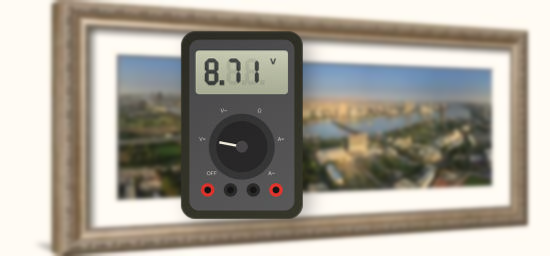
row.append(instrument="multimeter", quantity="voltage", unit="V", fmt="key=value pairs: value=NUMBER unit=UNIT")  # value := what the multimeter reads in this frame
value=8.71 unit=V
